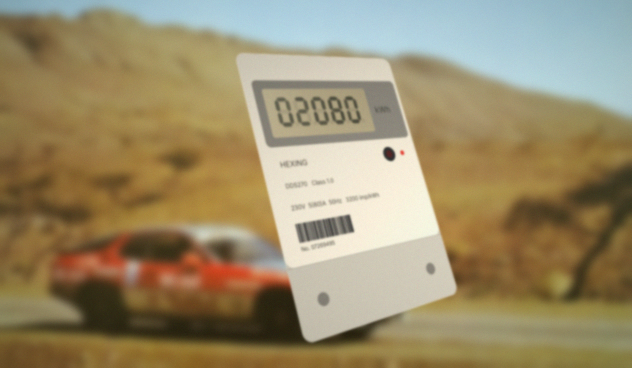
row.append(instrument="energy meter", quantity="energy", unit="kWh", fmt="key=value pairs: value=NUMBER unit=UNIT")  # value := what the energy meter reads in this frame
value=2080 unit=kWh
